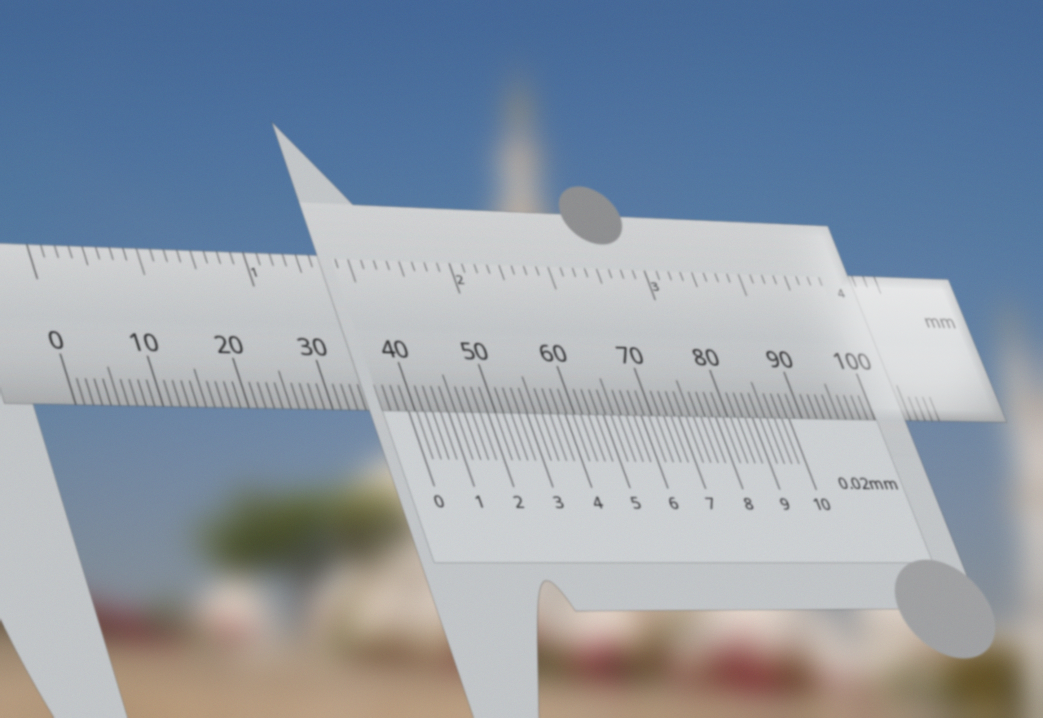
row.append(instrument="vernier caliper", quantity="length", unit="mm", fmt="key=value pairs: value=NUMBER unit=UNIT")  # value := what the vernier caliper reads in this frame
value=39.2 unit=mm
